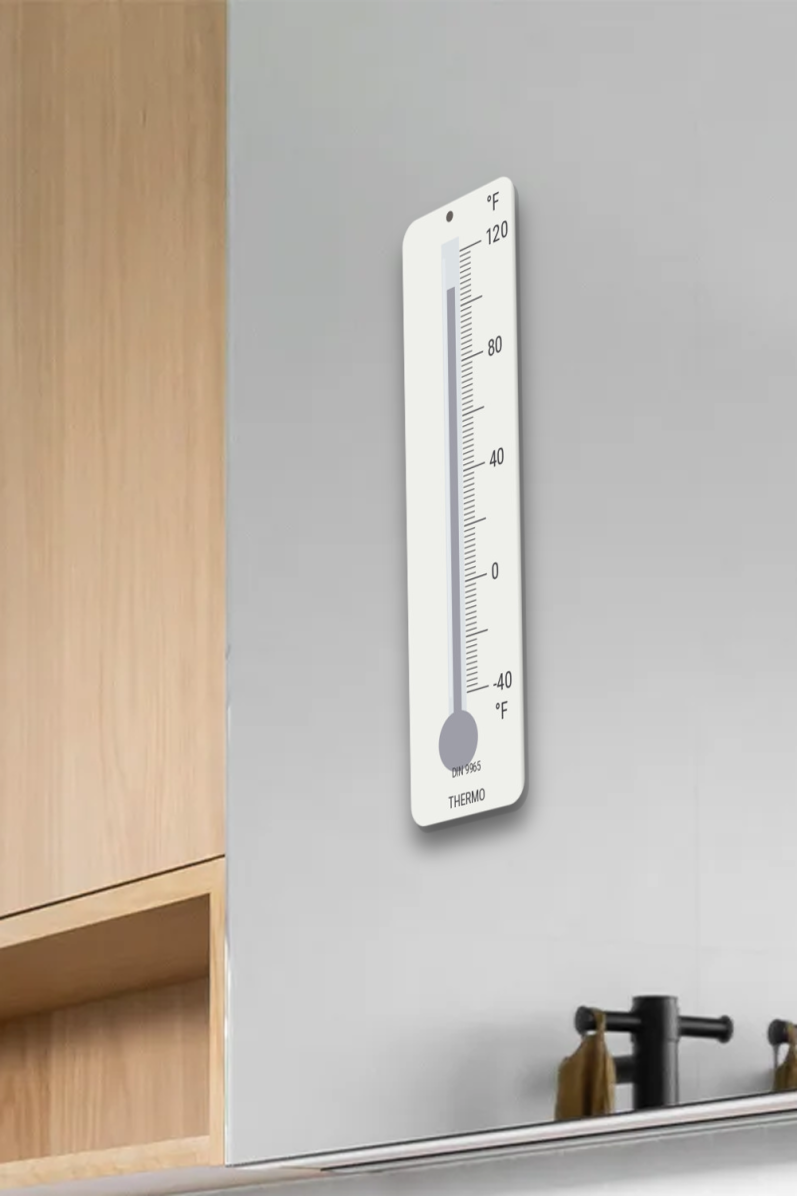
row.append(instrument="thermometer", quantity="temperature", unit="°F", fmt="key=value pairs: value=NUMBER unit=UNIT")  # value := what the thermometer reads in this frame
value=108 unit=°F
